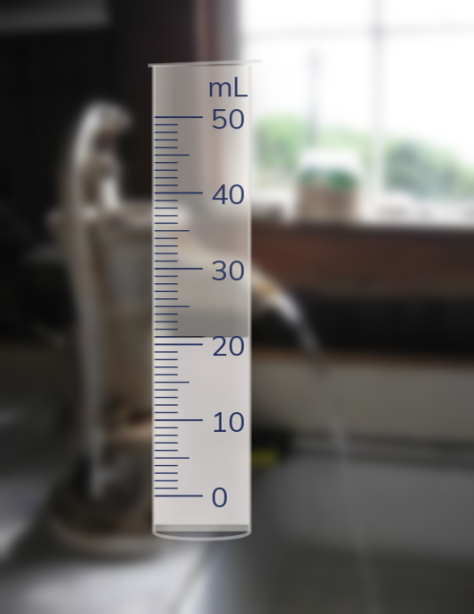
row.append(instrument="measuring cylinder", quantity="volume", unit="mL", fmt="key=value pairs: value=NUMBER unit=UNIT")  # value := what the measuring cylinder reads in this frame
value=21 unit=mL
